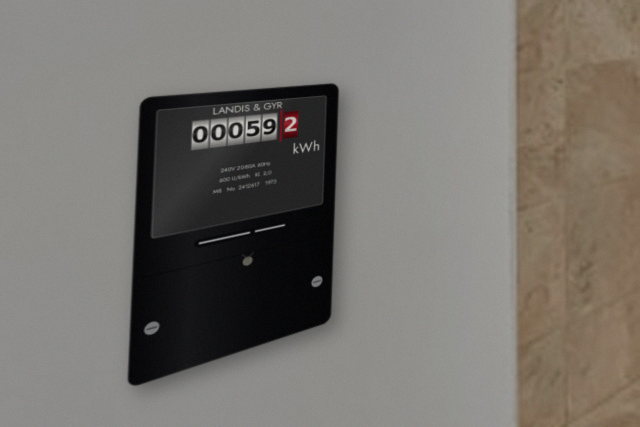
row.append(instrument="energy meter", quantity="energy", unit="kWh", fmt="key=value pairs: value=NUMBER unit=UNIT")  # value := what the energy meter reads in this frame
value=59.2 unit=kWh
